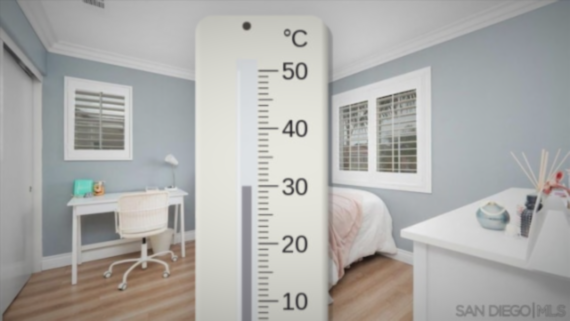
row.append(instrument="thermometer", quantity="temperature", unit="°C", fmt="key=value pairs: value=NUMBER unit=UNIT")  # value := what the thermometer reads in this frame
value=30 unit=°C
